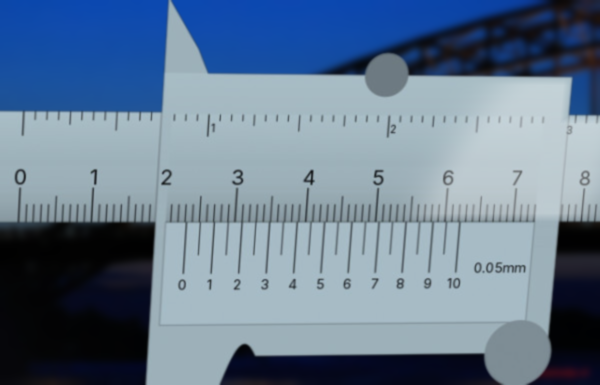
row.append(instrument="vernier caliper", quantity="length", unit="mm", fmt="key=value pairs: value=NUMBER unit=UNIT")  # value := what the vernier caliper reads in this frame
value=23.2 unit=mm
